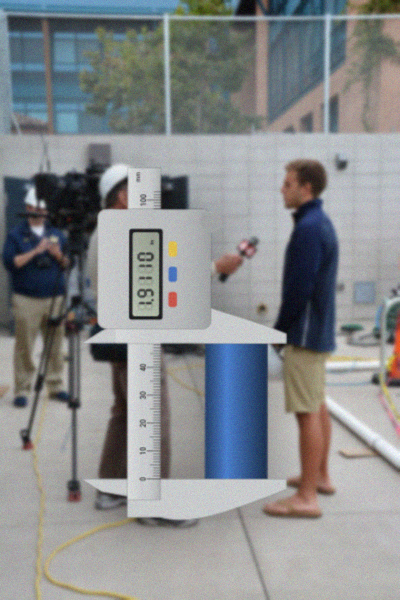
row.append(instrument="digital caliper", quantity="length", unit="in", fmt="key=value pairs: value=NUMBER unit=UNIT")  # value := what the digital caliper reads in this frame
value=1.9110 unit=in
